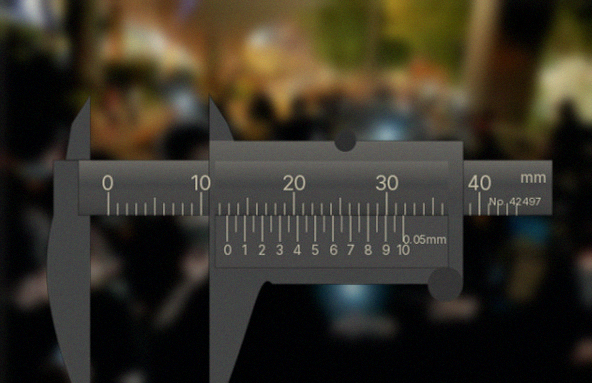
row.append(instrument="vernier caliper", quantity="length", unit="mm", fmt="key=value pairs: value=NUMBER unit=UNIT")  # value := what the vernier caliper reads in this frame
value=12.8 unit=mm
